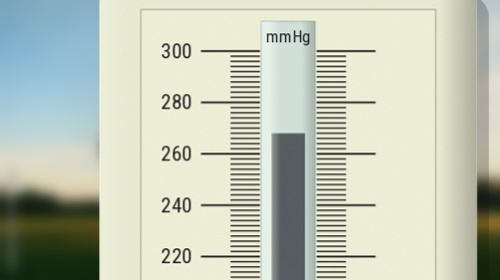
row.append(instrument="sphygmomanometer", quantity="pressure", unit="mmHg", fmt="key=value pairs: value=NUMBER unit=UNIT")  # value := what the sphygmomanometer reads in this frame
value=268 unit=mmHg
